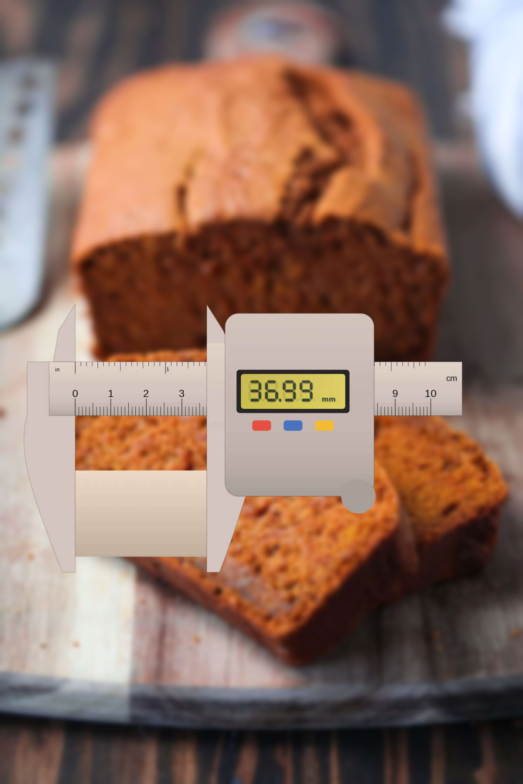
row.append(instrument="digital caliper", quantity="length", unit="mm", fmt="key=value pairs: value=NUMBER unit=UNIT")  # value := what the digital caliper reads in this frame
value=36.99 unit=mm
